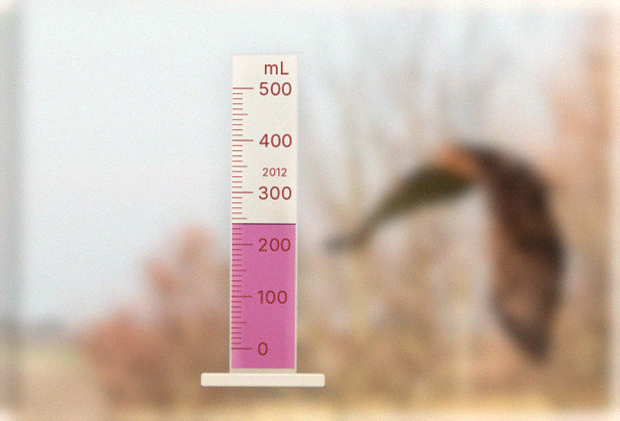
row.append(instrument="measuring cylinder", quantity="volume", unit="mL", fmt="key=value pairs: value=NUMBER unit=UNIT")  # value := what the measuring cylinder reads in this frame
value=240 unit=mL
